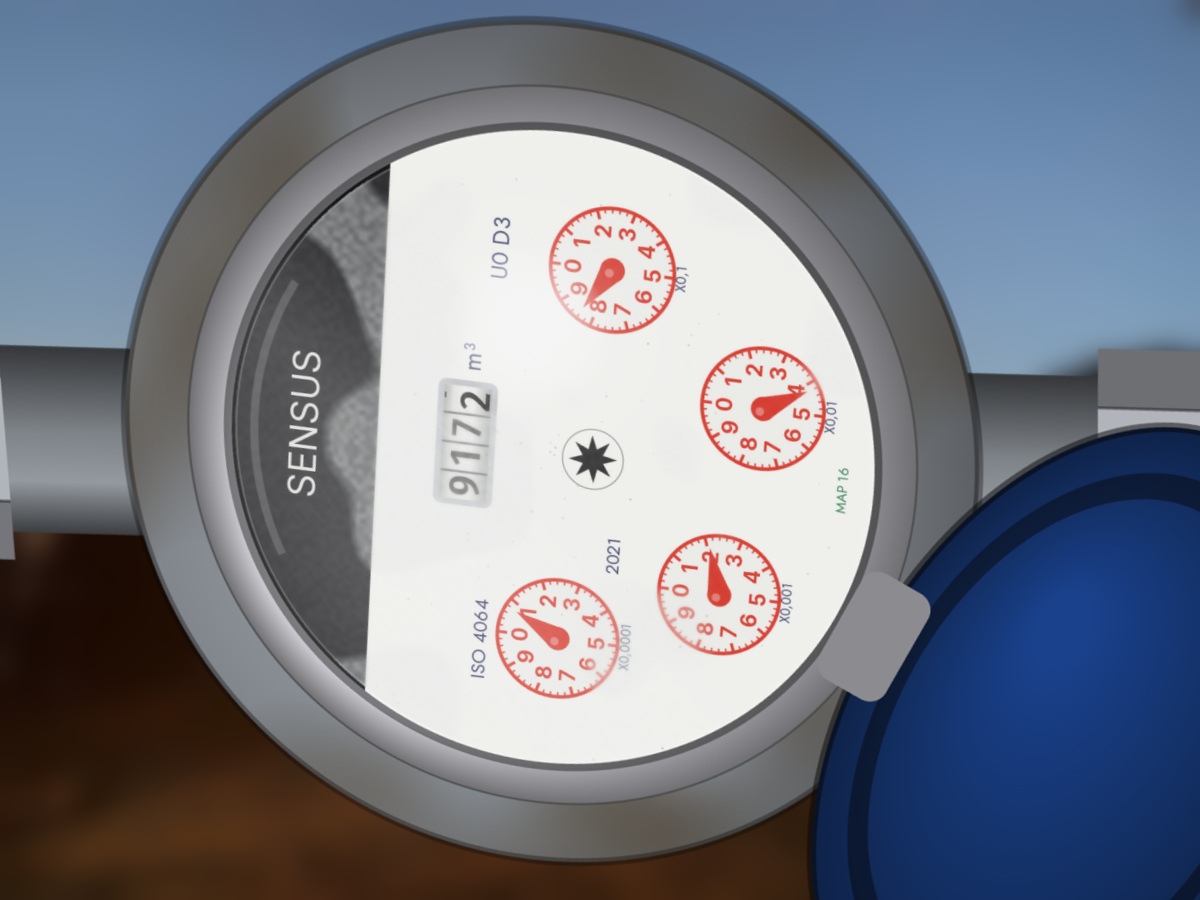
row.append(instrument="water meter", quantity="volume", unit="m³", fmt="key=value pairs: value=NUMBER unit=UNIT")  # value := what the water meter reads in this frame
value=9171.8420 unit=m³
